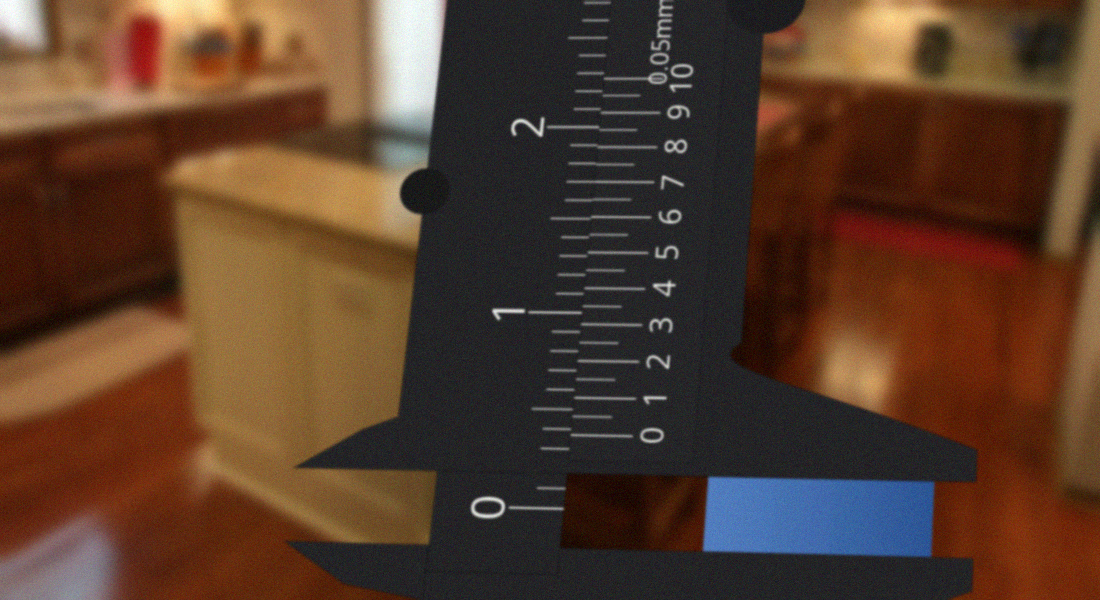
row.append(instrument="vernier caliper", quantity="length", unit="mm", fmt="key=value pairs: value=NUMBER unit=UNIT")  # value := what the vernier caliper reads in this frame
value=3.7 unit=mm
